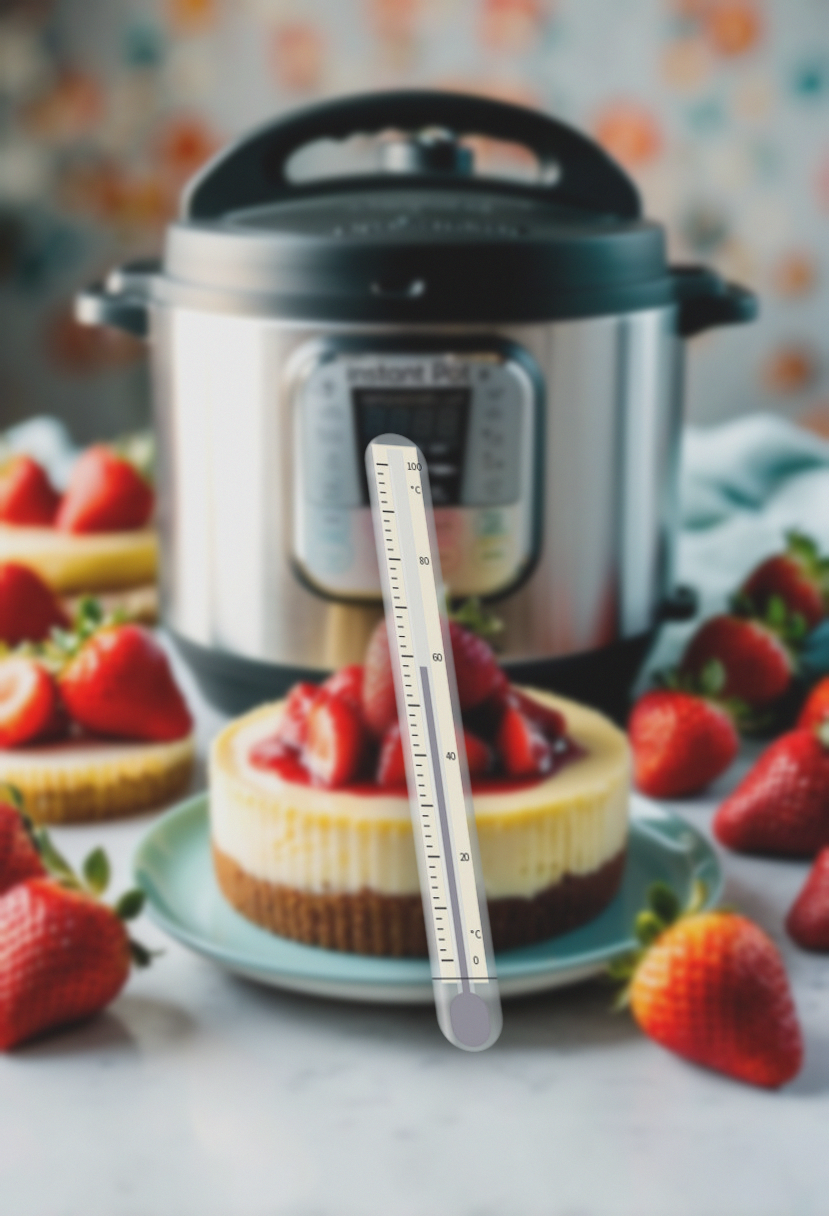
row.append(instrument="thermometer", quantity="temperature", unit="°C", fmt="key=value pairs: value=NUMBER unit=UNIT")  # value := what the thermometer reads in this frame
value=58 unit=°C
